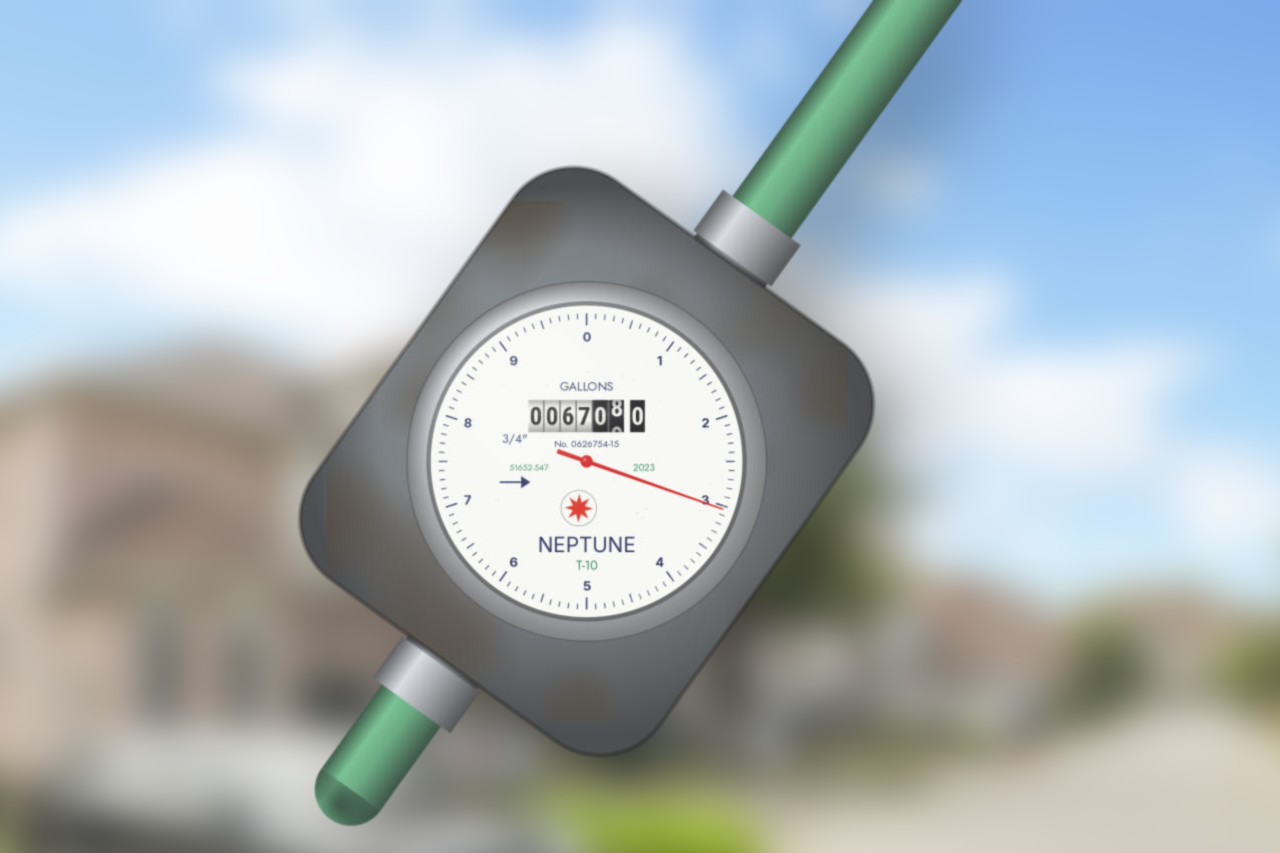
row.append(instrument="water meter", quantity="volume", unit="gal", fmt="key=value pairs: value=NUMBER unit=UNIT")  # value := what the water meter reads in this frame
value=67083.0 unit=gal
